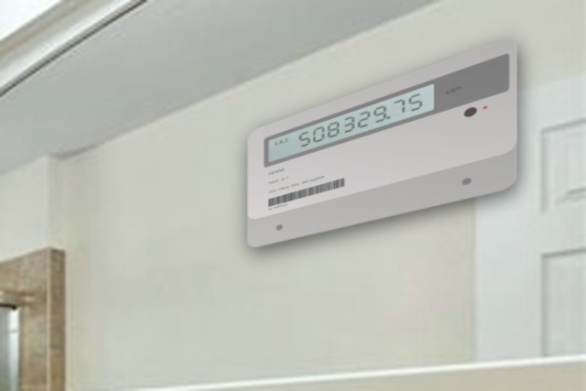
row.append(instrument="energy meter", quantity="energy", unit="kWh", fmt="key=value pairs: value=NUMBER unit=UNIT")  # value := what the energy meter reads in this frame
value=508329.75 unit=kWh
